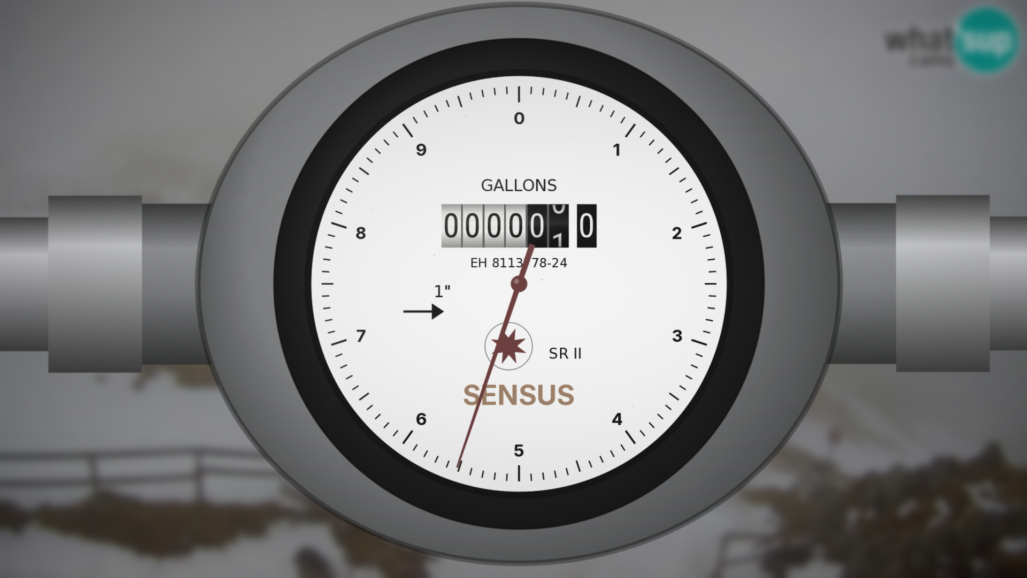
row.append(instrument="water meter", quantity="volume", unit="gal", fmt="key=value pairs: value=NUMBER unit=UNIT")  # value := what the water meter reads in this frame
value=5.5 unit=gal
